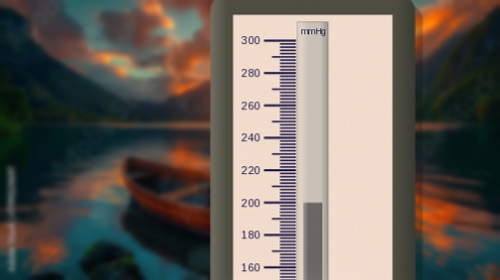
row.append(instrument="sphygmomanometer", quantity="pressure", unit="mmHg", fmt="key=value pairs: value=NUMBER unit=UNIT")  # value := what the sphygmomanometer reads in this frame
value=200 unit=mmHg
